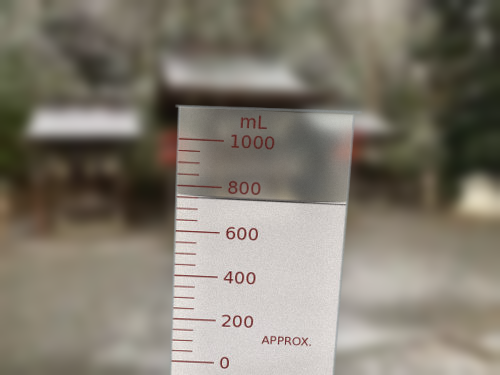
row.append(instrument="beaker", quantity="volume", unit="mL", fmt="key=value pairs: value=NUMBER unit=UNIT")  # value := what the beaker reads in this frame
value=750 unit=mL
